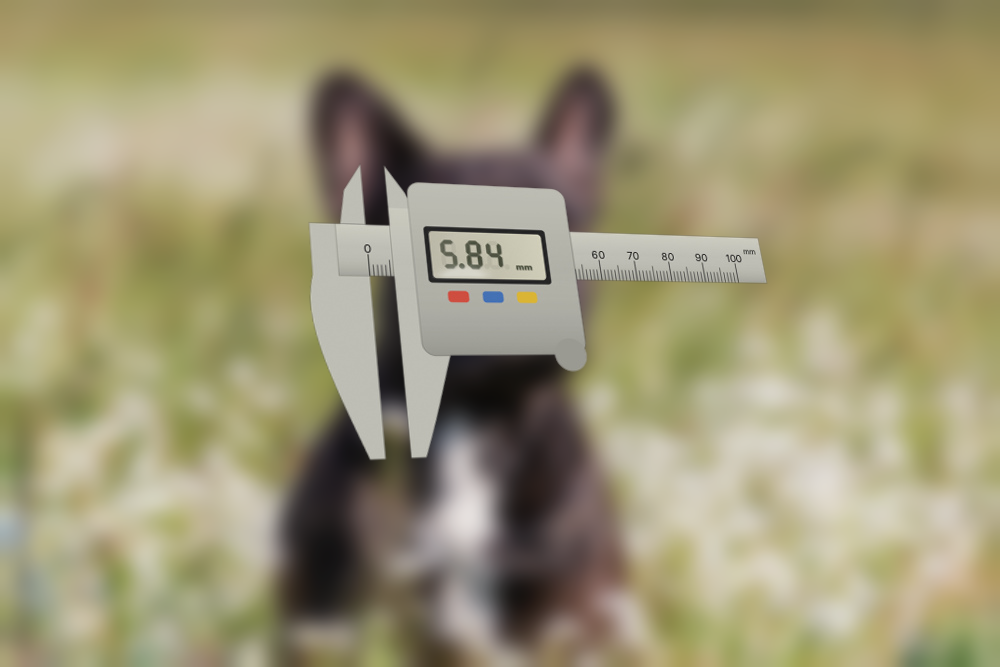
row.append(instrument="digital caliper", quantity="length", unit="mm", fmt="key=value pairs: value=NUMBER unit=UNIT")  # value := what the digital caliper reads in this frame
value=5.84 unit=mm
